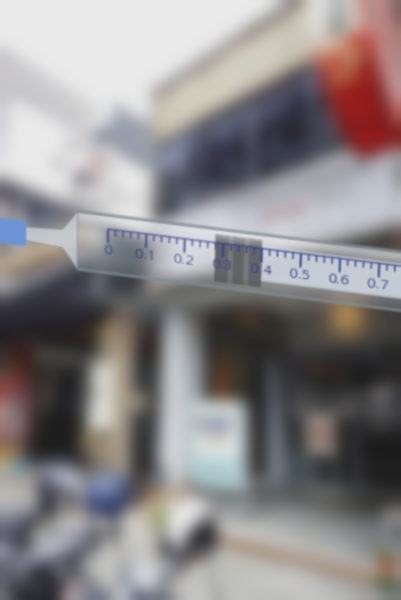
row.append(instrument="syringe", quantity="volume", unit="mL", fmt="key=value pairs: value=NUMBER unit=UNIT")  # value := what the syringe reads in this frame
value=0.28 unit=mL
